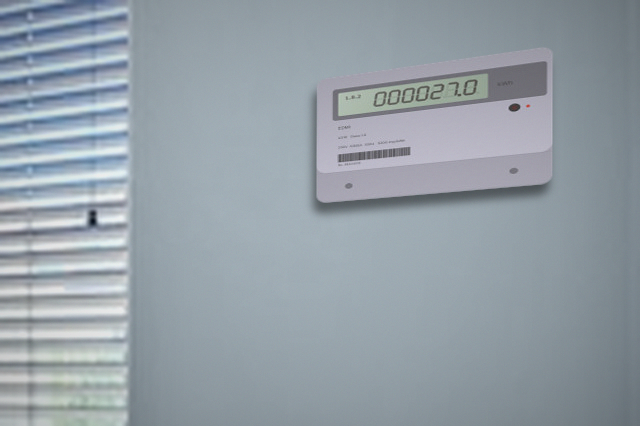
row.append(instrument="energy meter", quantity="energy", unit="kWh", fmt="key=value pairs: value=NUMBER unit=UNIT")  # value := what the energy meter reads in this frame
value=27.0 unit=kWh
